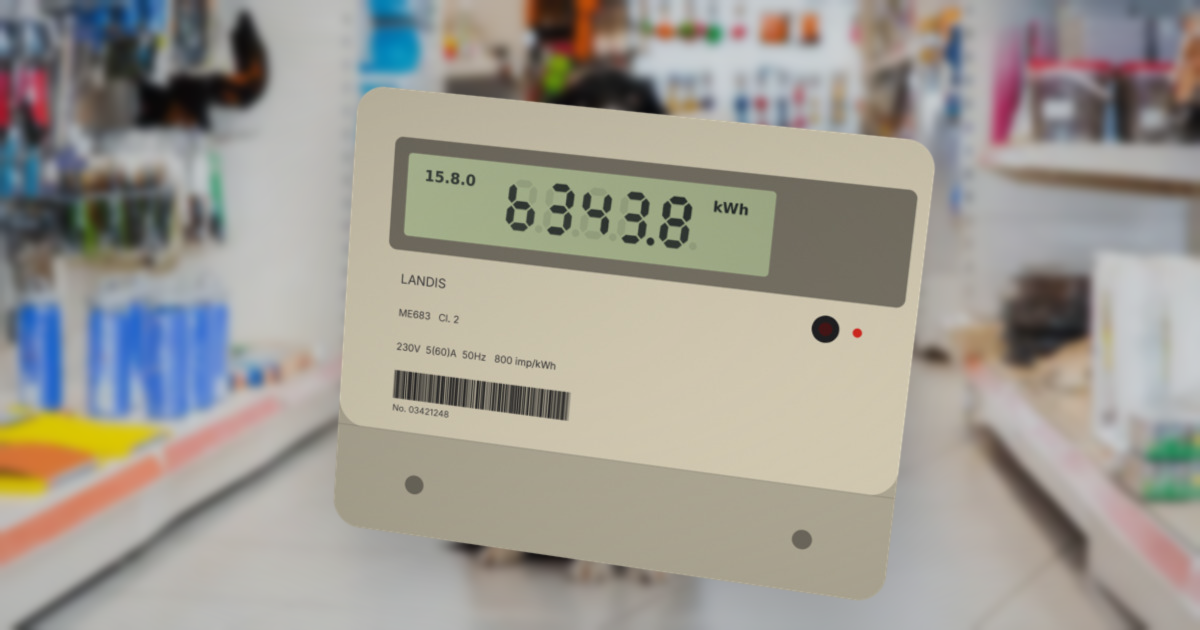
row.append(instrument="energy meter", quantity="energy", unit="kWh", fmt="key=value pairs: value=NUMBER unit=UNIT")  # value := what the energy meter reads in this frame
value=6343.8 unit=kWh
